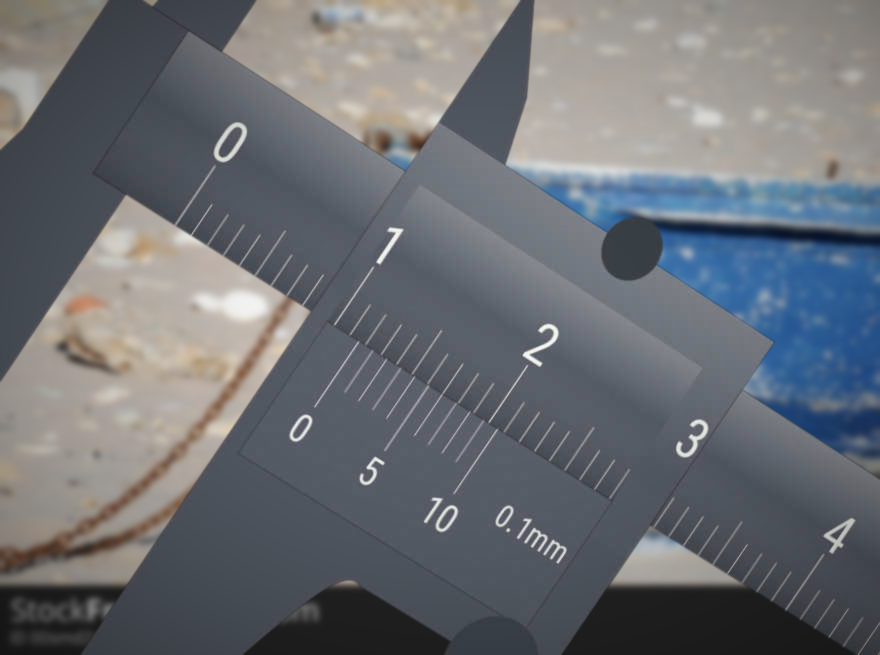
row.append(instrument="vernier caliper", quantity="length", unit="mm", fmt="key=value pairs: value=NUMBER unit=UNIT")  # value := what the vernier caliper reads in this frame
value=11.6 unit=mm
